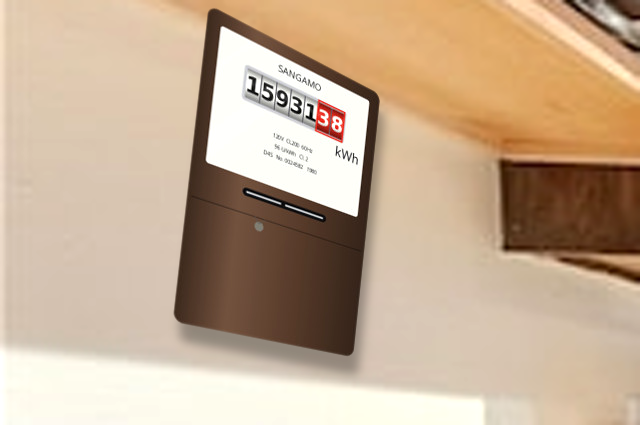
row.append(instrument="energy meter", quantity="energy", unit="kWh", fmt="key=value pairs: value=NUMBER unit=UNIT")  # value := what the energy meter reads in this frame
value=15931.38 unit=kWh
